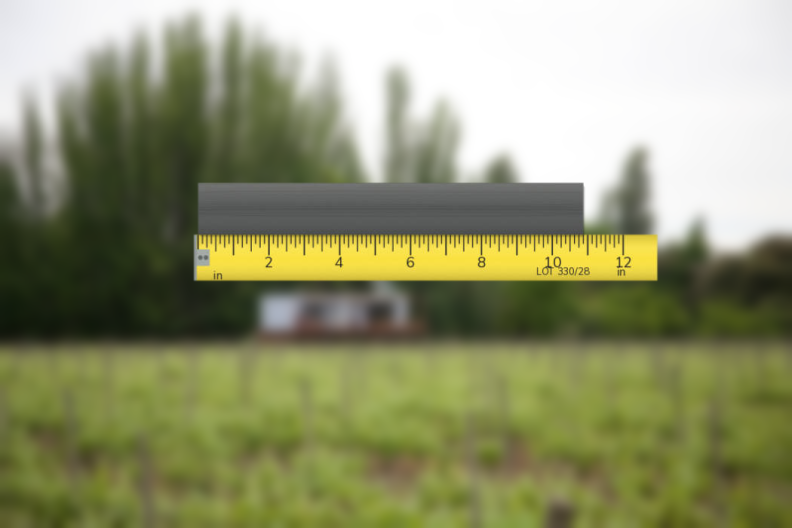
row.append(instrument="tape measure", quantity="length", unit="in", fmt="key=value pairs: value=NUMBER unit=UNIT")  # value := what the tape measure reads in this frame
value=10.875 unit=in
